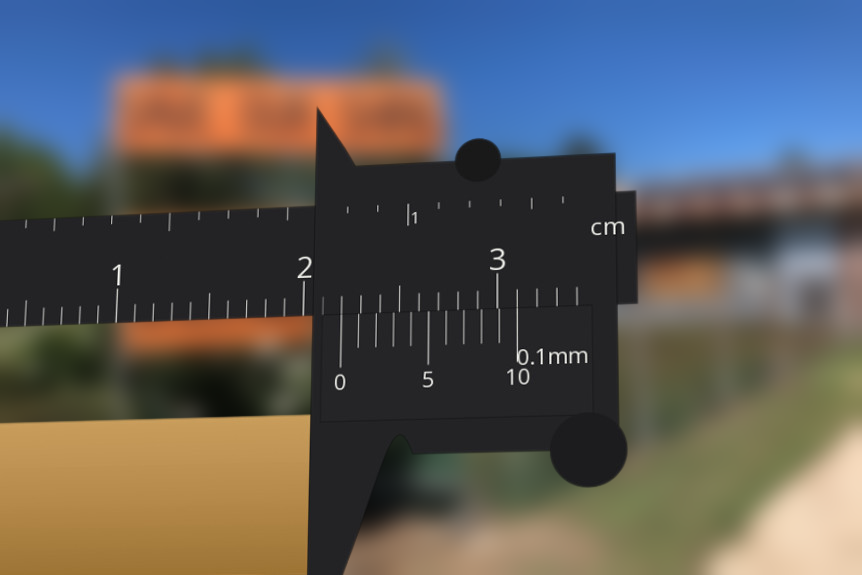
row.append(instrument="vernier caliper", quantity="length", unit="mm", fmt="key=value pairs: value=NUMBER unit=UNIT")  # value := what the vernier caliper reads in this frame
value=22.0 unit=mm
